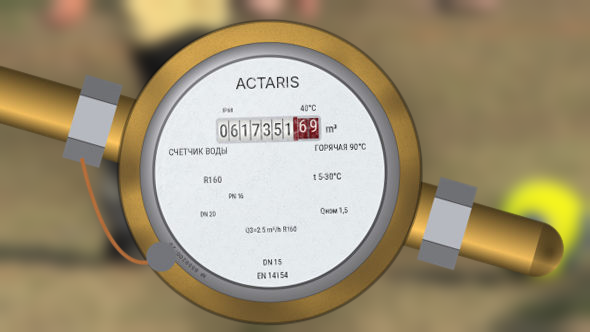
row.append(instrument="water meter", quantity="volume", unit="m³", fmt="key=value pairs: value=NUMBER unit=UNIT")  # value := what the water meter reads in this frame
value=617351.69 unit=m³
